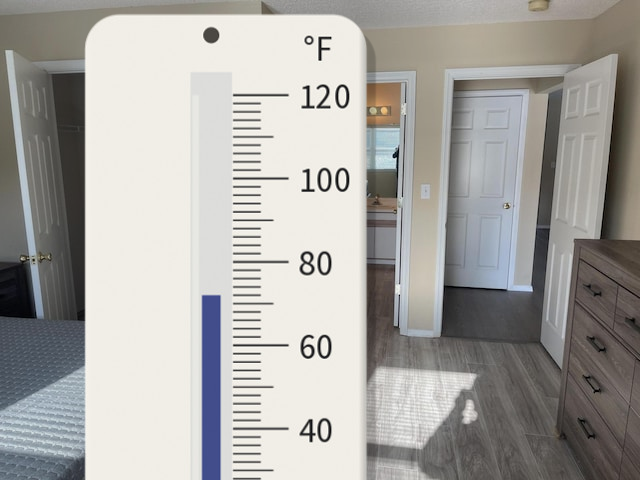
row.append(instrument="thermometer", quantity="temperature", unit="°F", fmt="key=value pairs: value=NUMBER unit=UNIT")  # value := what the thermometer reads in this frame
value=72 unit=°F
